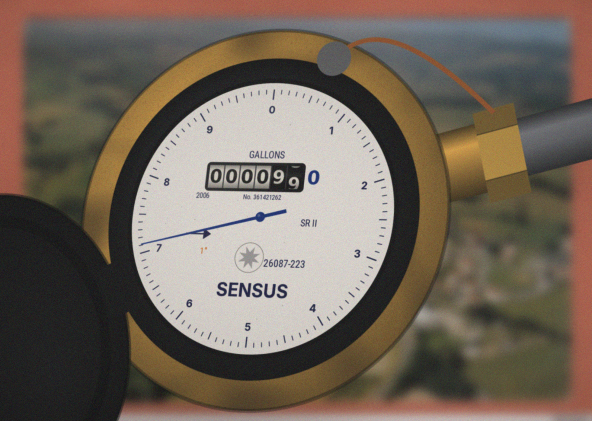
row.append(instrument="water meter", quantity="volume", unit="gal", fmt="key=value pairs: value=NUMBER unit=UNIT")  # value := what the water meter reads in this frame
value=987.1 unit=gal
